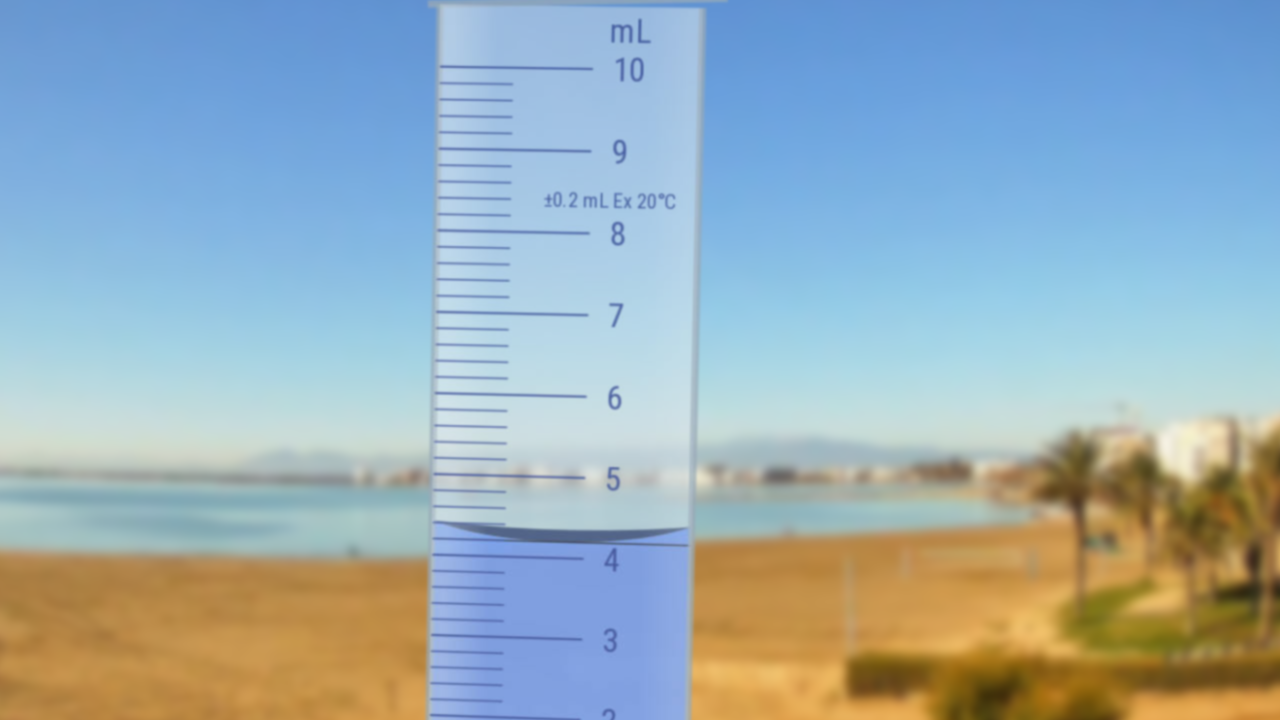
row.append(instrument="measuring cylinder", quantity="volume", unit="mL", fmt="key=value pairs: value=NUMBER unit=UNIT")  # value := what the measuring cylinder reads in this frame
value=4.2 unit=mL
